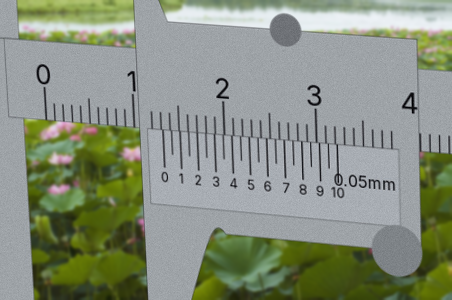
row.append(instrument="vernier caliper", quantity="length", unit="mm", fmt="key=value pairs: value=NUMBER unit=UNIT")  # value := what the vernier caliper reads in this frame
value=13.2 unit=mm
